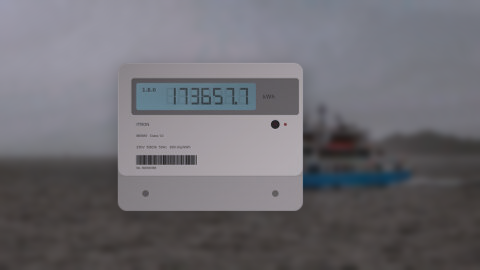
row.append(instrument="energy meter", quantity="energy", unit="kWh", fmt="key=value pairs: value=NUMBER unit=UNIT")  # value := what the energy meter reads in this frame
value=173657.7 unit=kWh
